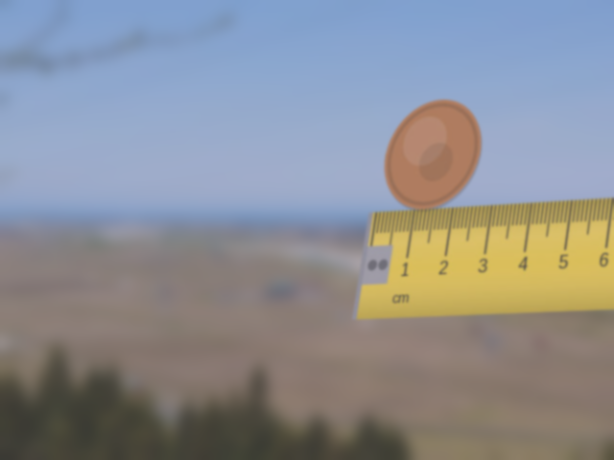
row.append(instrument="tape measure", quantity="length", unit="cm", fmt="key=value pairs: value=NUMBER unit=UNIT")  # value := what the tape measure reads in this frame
value=2.5 unit=cm
